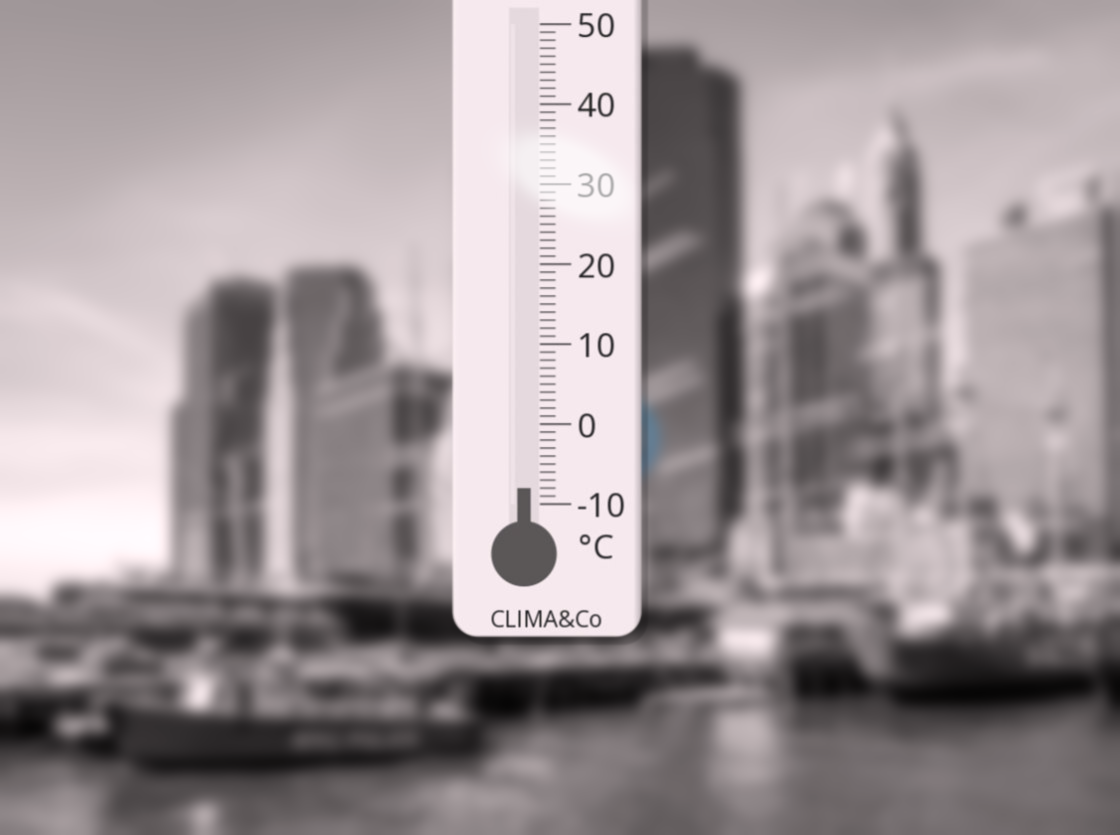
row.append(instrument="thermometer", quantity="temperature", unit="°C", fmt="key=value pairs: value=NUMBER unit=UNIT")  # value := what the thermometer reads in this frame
value=-8 unit=°C
